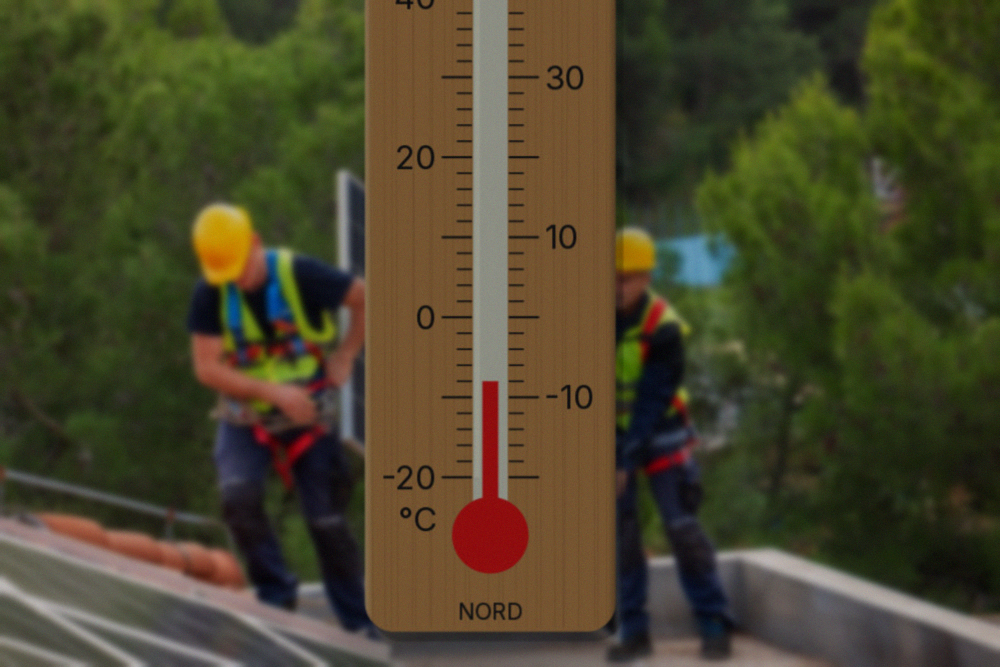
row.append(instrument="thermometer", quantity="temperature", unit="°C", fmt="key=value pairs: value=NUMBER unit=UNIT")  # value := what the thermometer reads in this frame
value=-8 unit=°C
